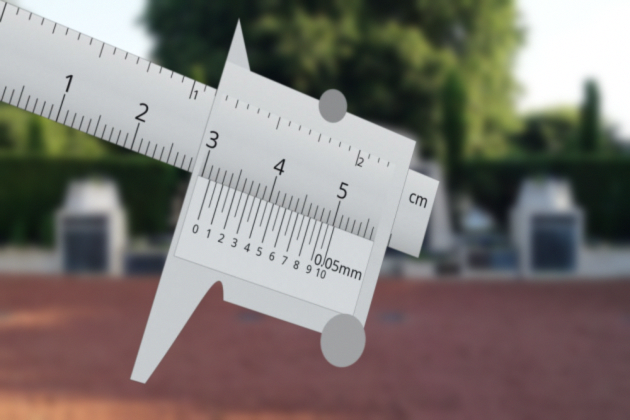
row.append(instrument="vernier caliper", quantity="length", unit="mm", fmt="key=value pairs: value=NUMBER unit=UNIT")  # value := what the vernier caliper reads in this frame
value=31.2 unit=mm
